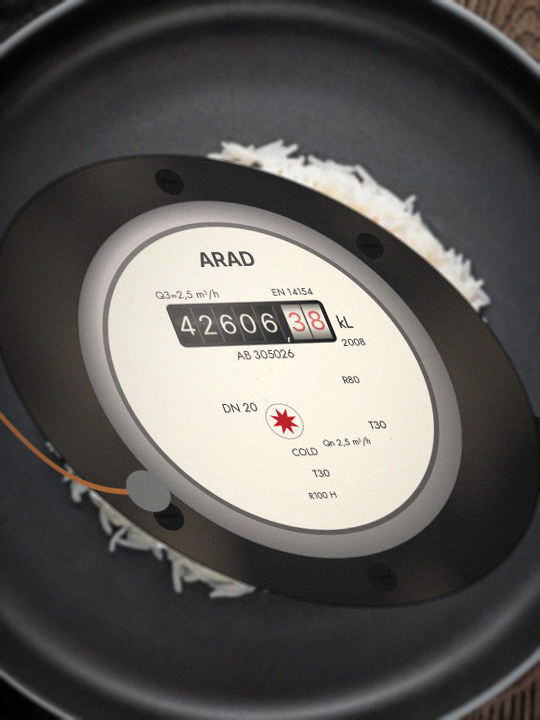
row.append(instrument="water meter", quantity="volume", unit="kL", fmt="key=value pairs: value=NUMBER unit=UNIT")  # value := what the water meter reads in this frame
value=42606.38 unit=kL
